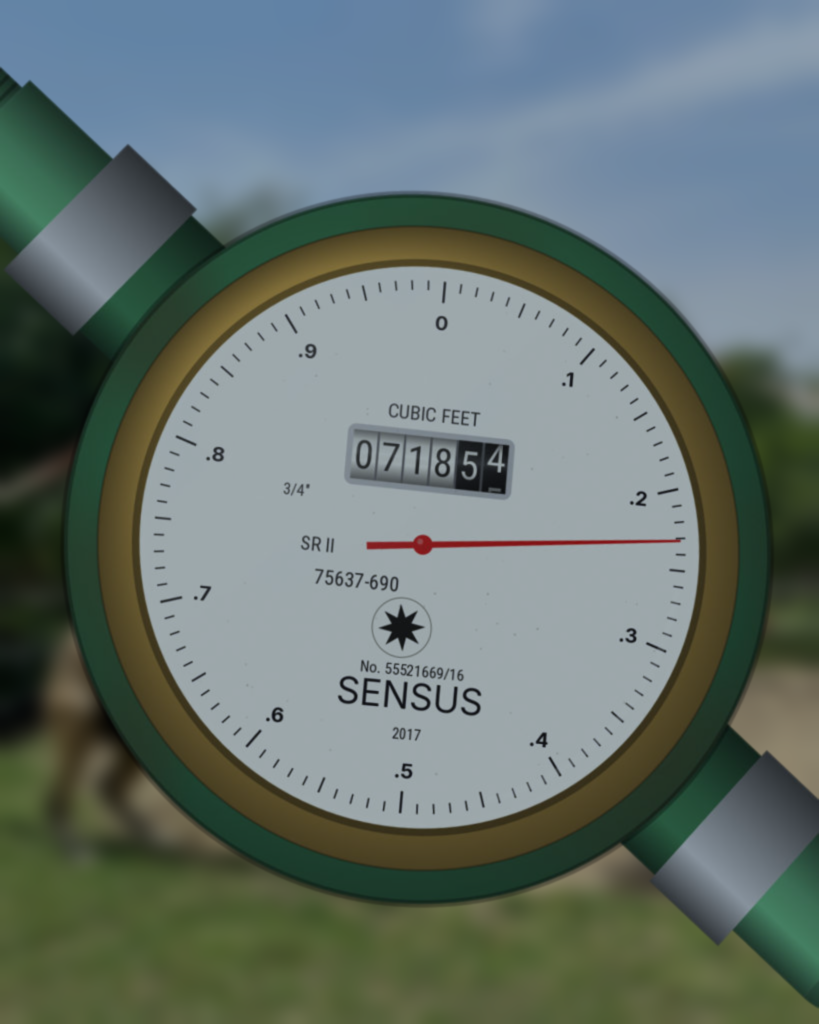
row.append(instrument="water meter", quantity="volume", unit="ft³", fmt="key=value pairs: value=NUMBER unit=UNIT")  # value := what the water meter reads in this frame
value=71854.23 unit=ft³
